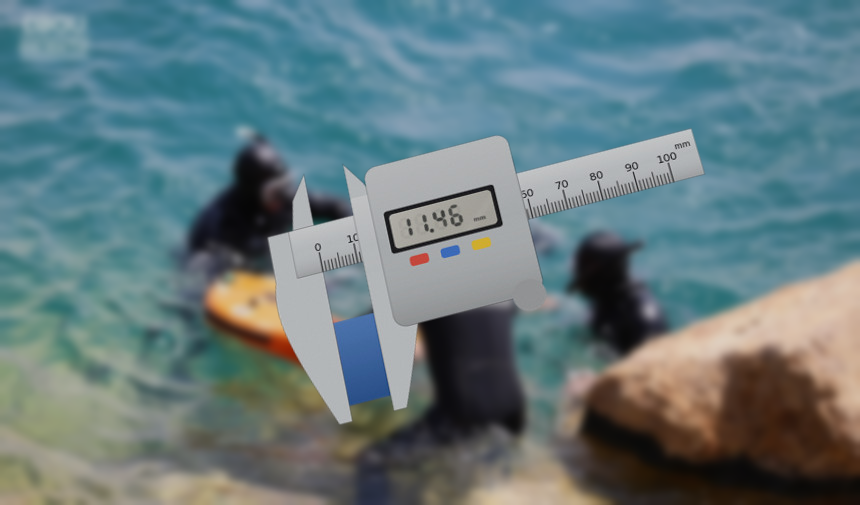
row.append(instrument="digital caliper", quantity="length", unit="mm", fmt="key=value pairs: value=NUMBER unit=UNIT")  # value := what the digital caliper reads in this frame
value=11.46 unit=mm
